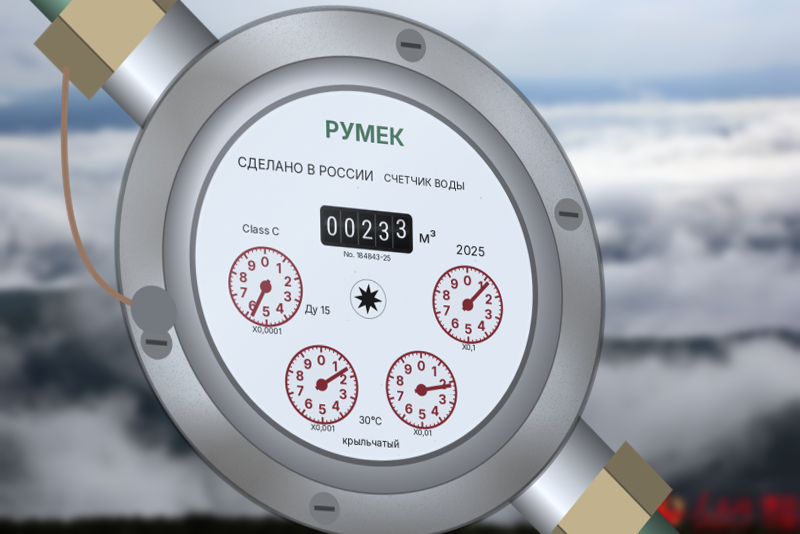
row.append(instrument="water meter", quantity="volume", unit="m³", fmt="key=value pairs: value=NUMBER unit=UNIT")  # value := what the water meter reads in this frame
value=233.1215 unit=m³
